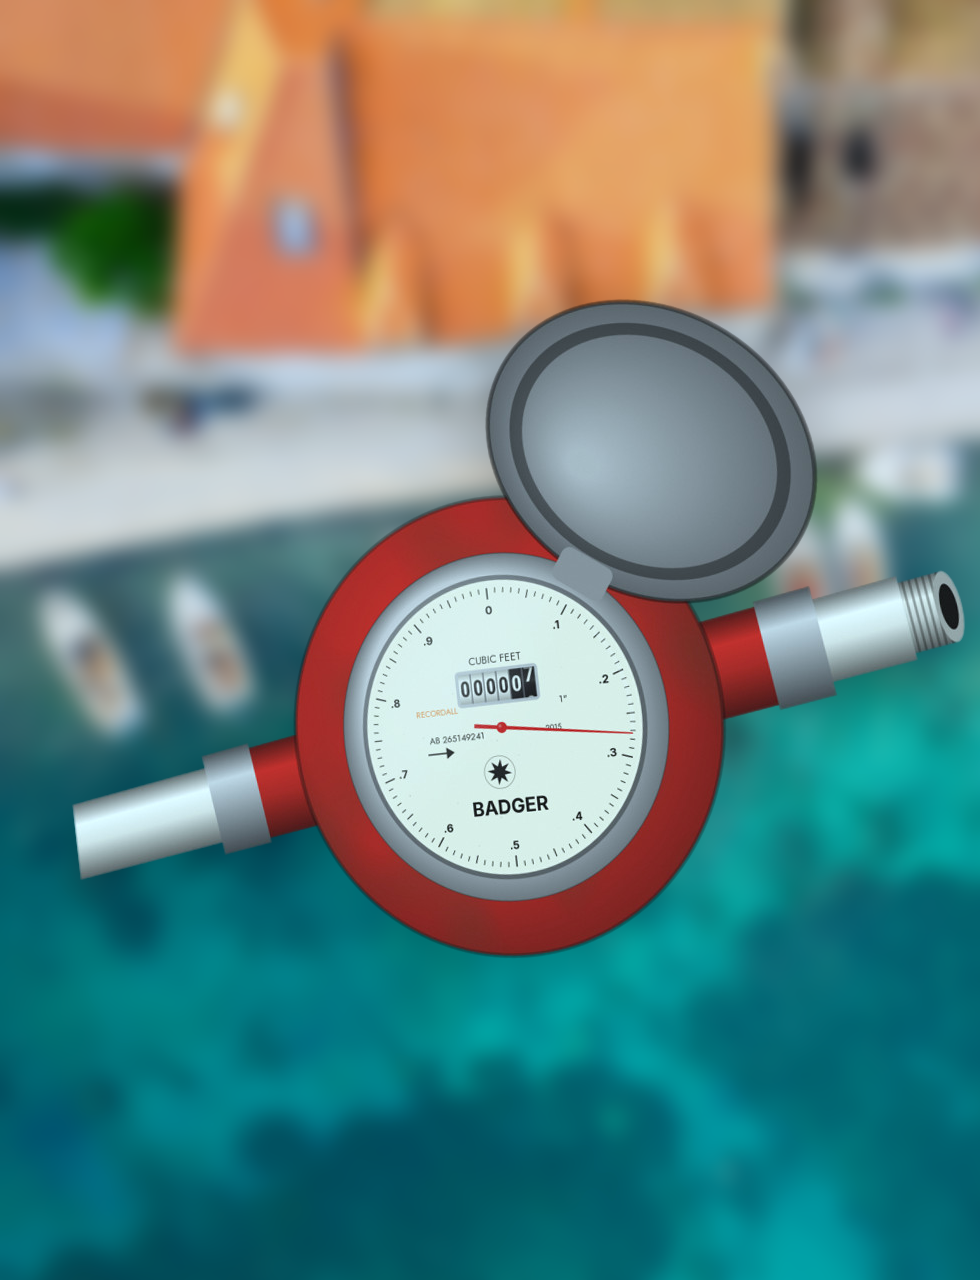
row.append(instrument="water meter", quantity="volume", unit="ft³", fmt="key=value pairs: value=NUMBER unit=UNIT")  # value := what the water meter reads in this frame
value=7.27 unit=ft³
